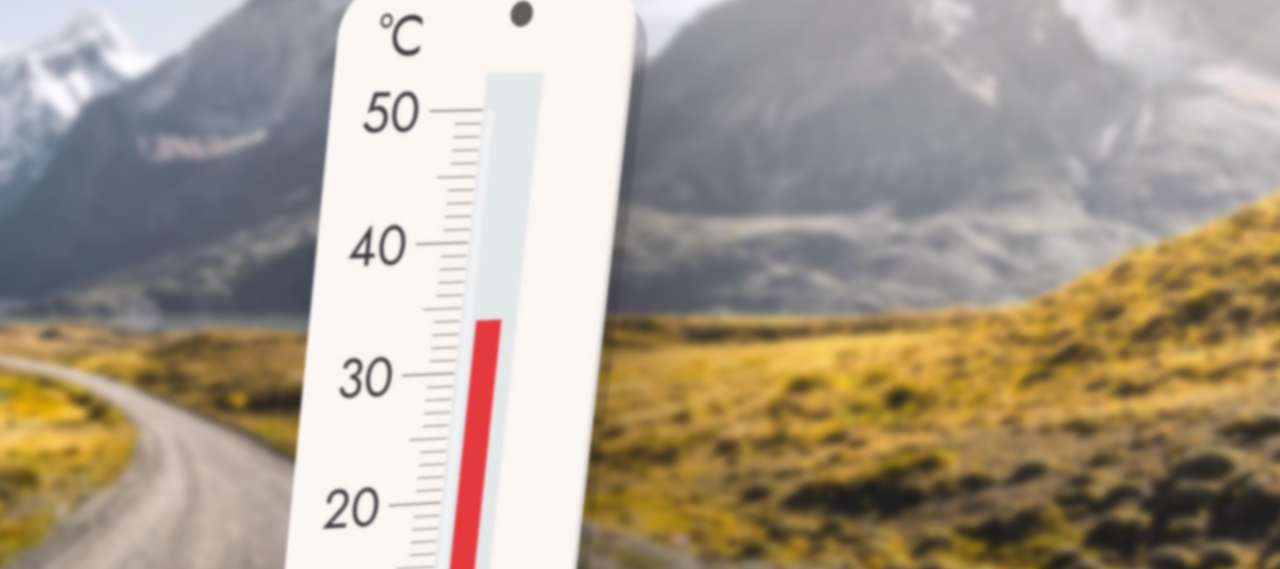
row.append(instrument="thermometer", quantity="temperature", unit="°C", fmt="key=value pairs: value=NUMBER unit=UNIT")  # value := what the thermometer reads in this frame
value=34 unit=°C
